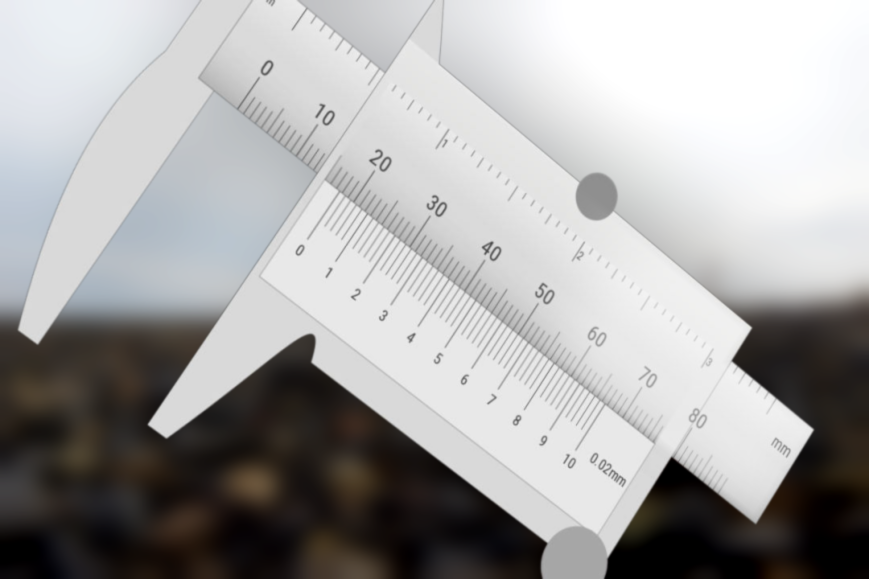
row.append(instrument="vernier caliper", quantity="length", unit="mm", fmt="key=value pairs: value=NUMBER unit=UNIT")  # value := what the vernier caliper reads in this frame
value=17.6 unit=mm
